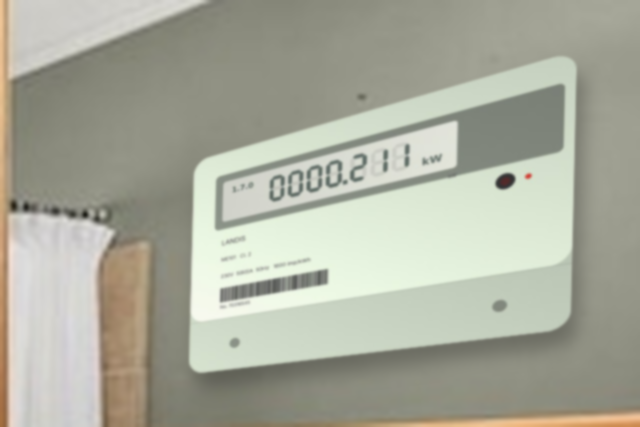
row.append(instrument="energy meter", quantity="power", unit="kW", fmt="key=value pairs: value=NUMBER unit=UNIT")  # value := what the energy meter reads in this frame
value=0.211 unit=kW
